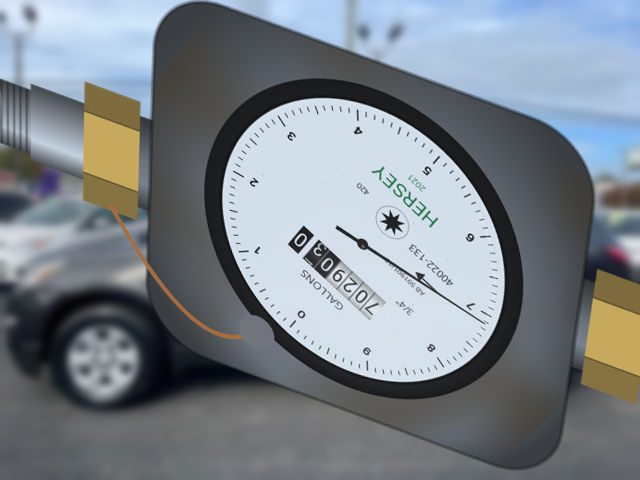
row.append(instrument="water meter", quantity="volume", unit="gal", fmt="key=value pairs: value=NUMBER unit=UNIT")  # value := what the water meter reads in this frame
value=7029027.1 unit=gal
